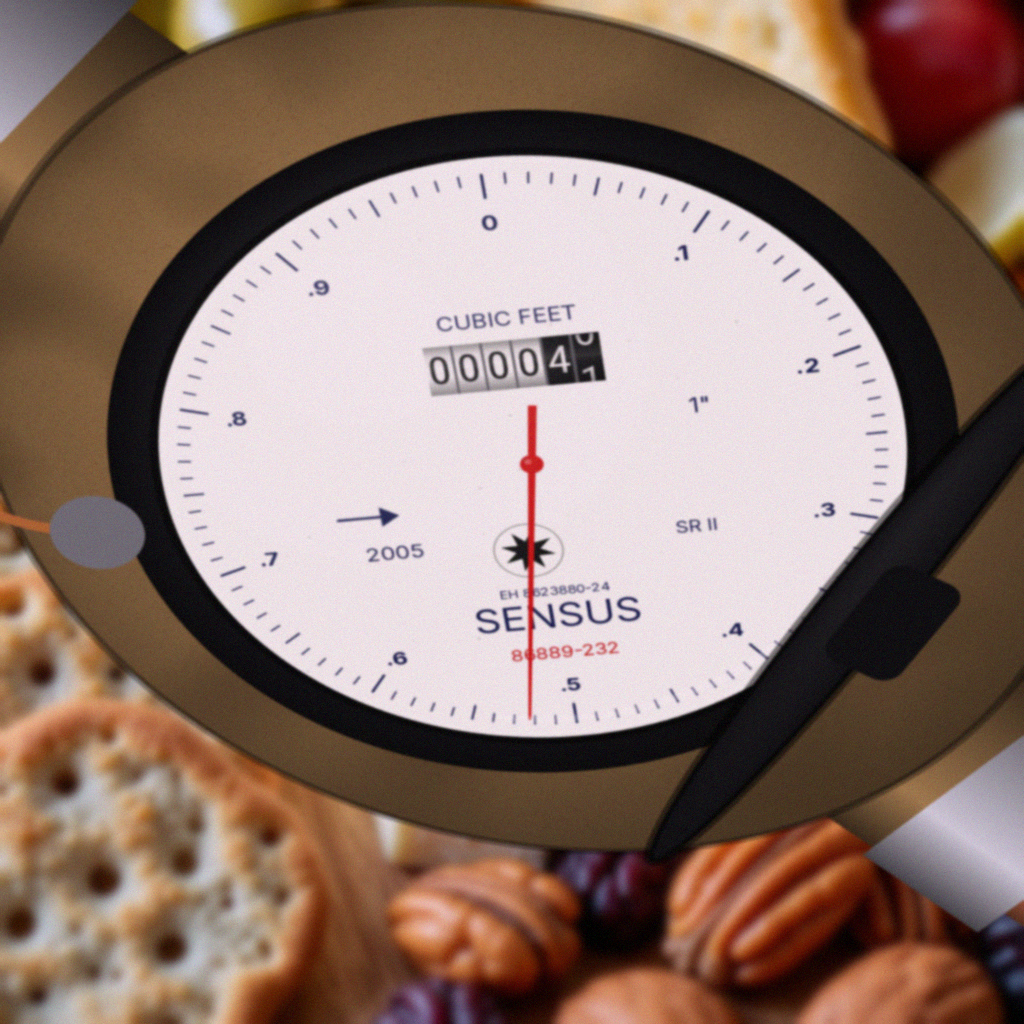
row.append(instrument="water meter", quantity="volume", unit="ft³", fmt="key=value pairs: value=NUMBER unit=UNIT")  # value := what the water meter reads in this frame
value=40.52 unit=ft³
